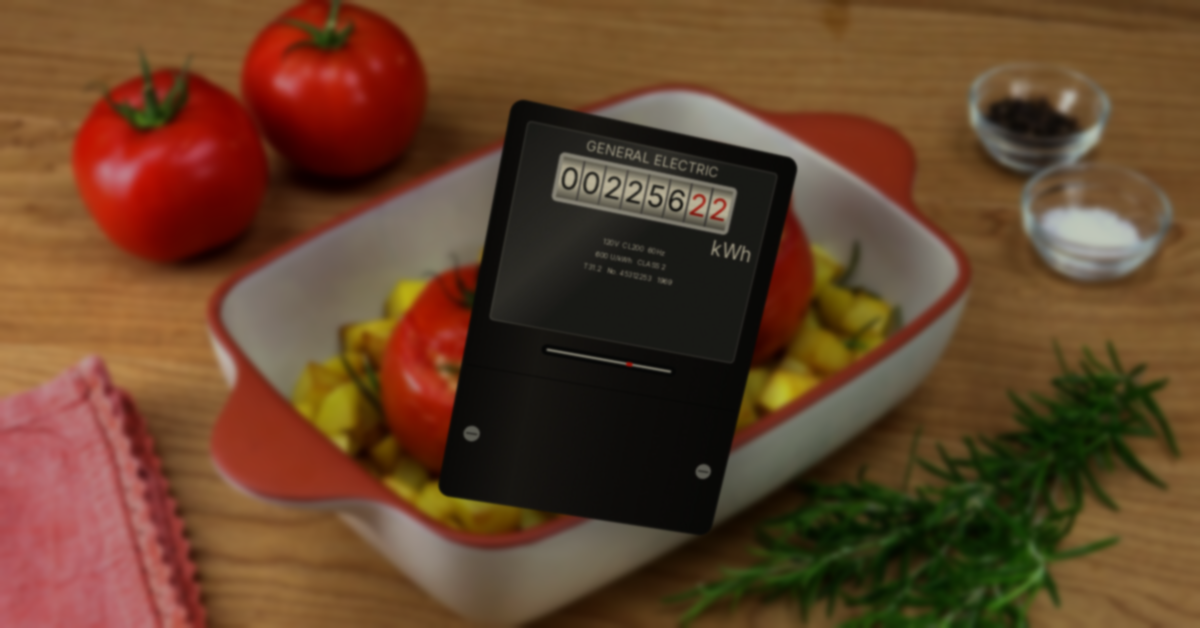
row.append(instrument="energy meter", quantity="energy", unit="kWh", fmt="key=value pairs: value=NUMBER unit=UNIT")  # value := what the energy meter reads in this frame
value=2256.22 unit=kWh
